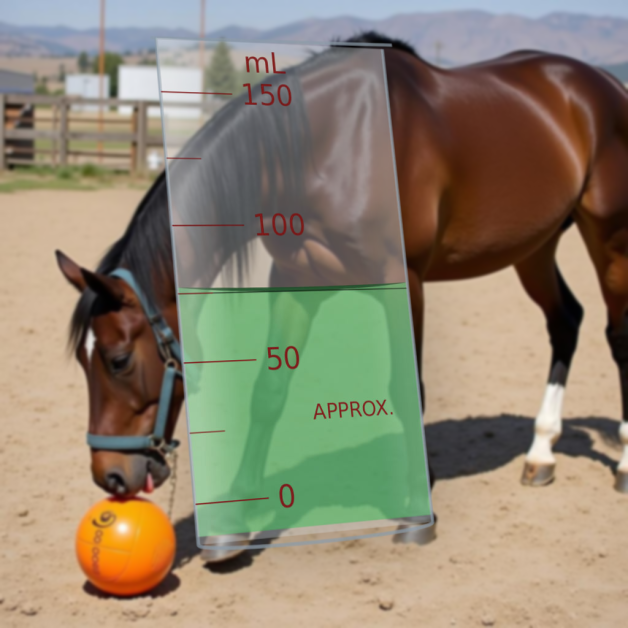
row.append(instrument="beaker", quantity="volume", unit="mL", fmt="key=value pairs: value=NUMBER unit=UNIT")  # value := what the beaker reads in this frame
value=75 unit=mL
